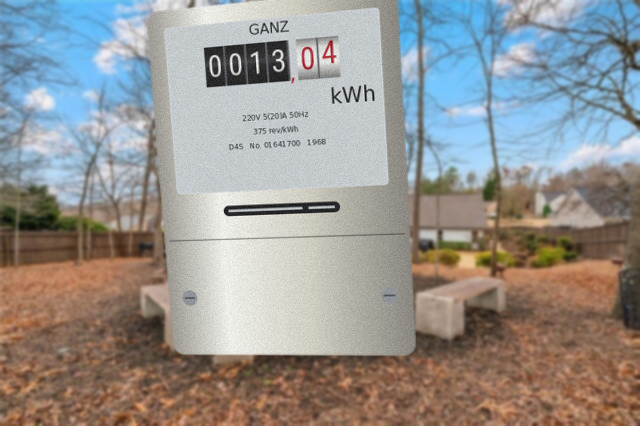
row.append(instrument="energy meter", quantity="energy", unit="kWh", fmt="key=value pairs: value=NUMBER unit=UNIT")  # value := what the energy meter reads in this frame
value=13.04 unit=kWh
